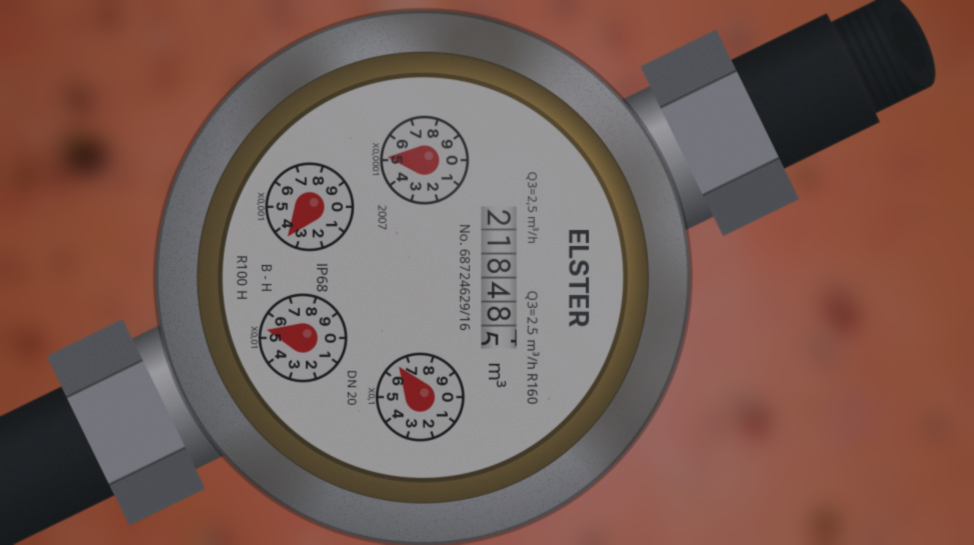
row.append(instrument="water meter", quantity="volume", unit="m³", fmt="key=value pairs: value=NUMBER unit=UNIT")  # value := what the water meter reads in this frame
value=218484.6535 unit=m³
